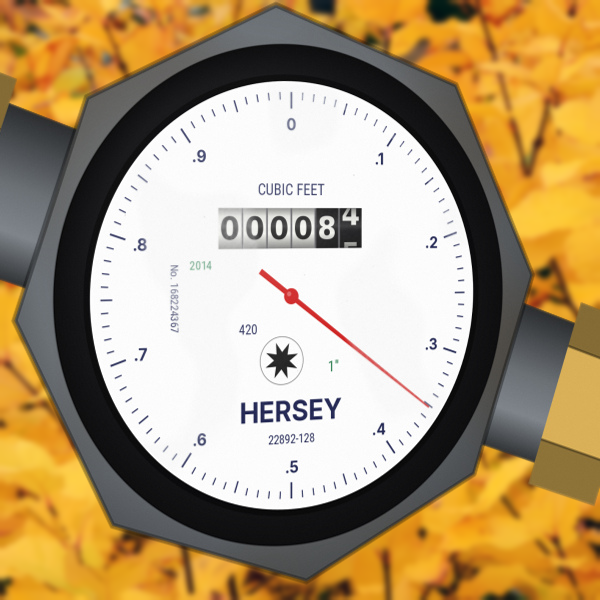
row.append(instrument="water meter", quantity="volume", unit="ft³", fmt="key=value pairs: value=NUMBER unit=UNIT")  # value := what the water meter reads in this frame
value=84.35 unit=ft³
